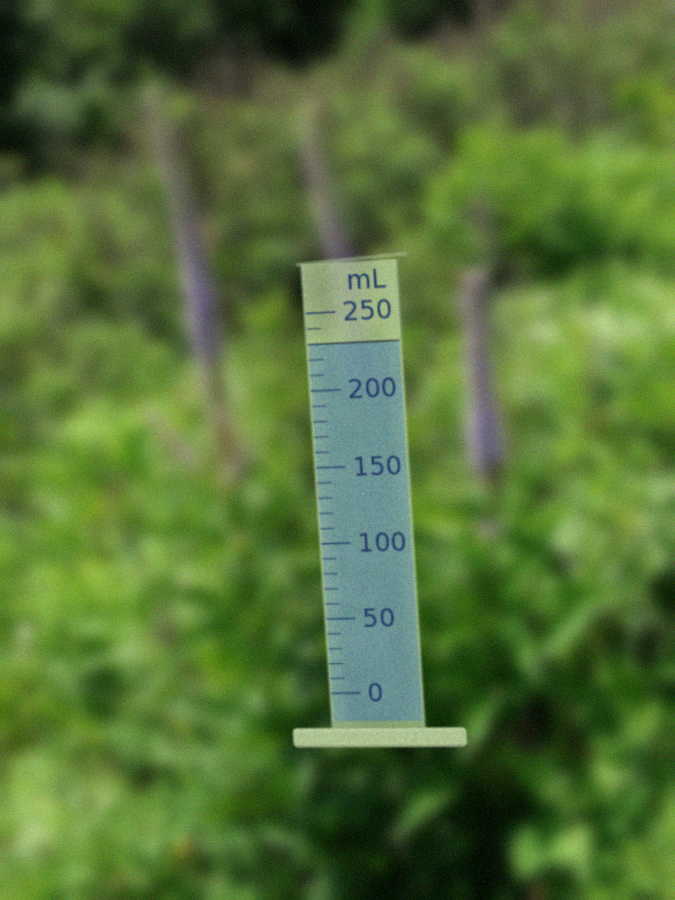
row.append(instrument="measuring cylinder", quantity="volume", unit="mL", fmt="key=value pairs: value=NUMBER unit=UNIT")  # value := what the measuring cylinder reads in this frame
value=230 unit=mL
